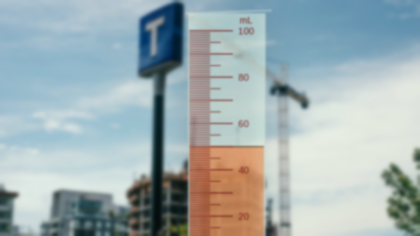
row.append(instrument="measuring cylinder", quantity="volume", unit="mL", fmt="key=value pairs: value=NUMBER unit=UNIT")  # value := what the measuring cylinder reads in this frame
value=50 unit=mL
